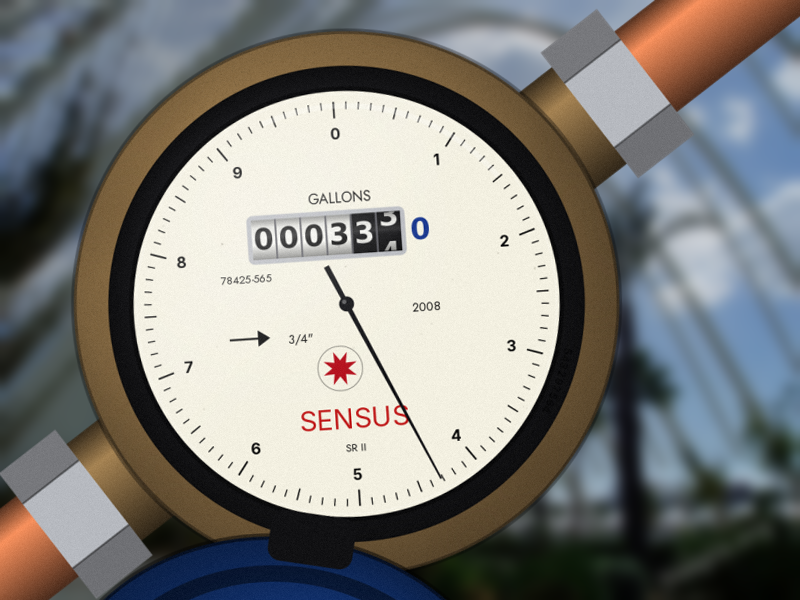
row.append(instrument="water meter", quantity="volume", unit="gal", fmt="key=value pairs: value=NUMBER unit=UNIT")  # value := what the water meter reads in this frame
value=3334.3 unit=gal
